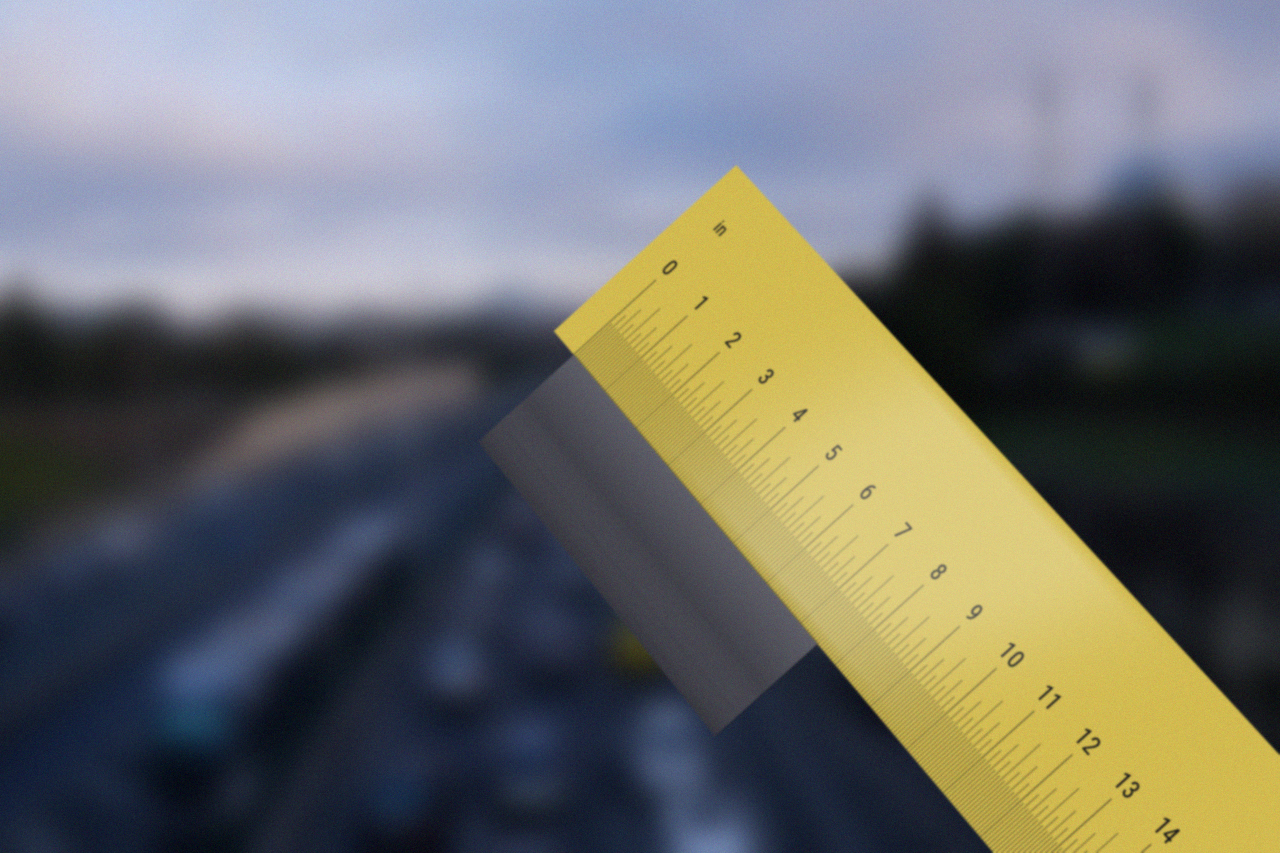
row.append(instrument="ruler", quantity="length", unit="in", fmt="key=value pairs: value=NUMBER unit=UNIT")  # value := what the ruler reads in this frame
value=7.5 unit=in
